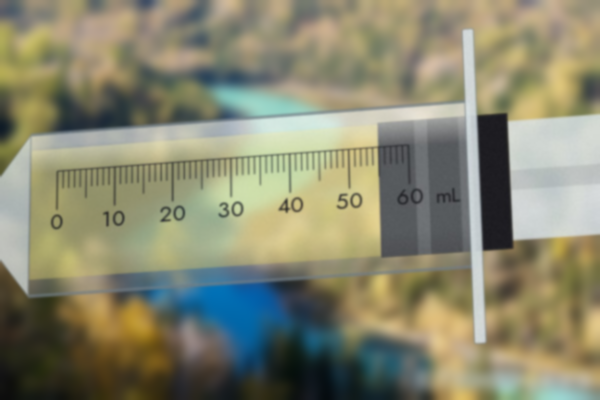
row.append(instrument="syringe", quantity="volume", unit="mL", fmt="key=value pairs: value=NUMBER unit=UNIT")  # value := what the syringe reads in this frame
value=55 unit=mL
